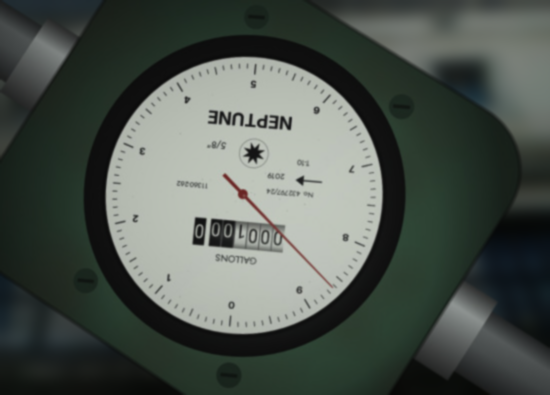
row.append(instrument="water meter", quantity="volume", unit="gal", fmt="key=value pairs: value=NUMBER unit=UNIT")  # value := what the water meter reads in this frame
value=998.6 unit=gal
